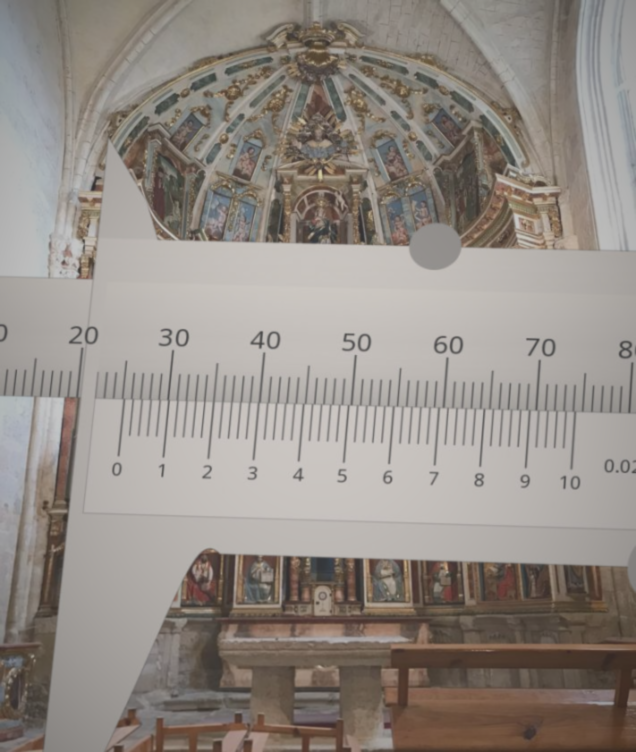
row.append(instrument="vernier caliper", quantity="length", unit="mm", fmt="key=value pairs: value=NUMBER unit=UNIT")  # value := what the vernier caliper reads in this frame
value=25.2 unit=mm
